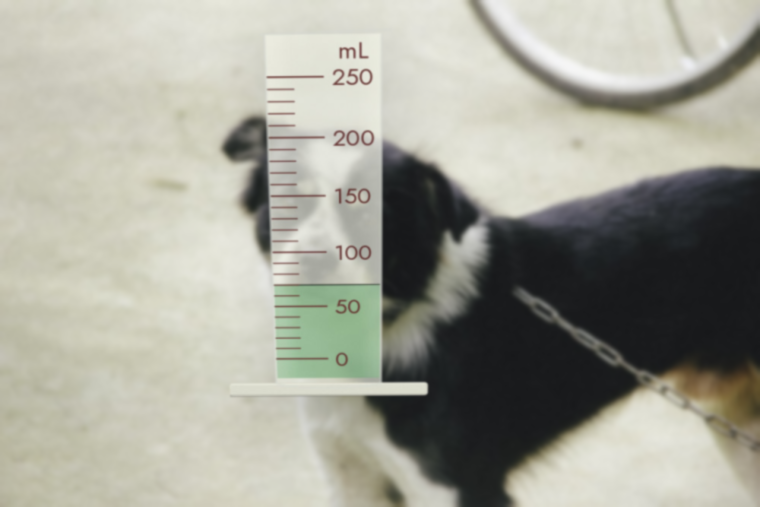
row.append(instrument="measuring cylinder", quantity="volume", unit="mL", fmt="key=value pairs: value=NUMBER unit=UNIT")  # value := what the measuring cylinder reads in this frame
value=70 unit=mL
